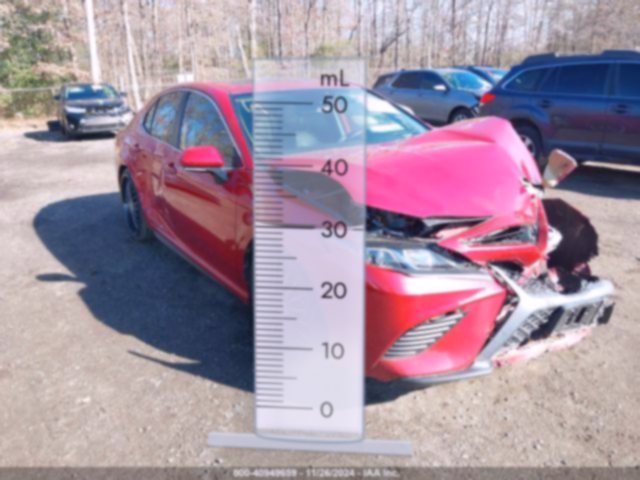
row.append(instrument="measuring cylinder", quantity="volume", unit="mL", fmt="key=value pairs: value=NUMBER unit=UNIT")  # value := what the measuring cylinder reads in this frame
value=30 unit=mL
